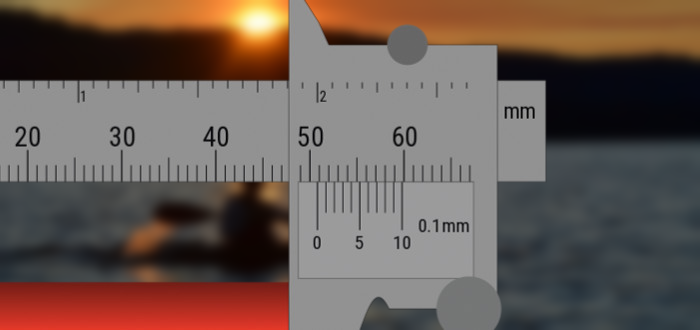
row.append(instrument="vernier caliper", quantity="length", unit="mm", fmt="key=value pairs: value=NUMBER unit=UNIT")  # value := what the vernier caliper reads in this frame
value=50.8 unit=mm
